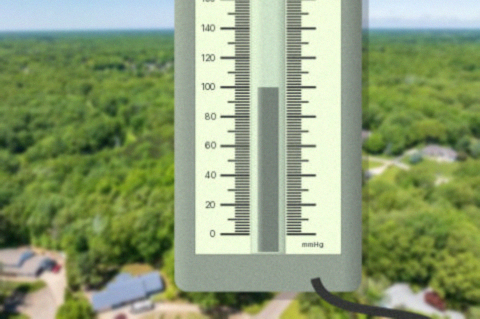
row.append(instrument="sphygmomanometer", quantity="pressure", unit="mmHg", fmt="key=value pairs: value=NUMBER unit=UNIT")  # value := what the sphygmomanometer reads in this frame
value=100 unit=mmHg
